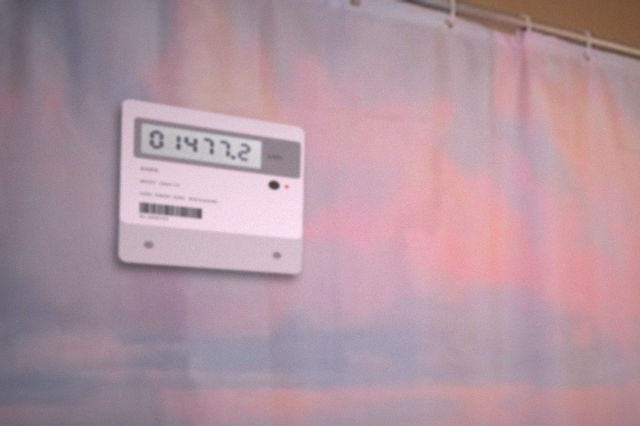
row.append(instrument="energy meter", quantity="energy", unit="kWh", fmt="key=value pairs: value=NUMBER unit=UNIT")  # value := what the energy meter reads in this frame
value=1477.2 unit=kWh
